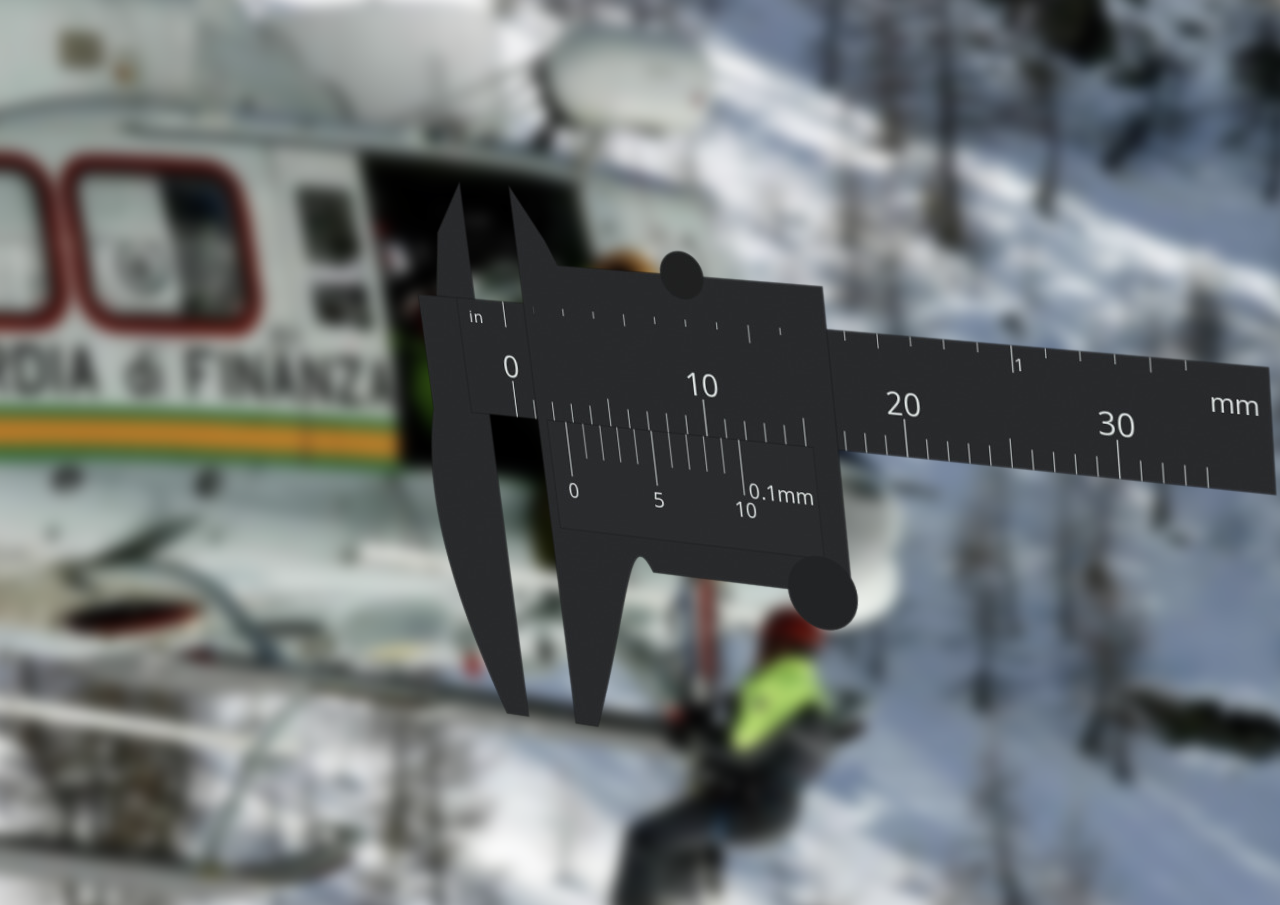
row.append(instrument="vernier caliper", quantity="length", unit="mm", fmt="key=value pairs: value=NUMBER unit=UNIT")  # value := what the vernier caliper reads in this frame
value=2.6 unit=mm
